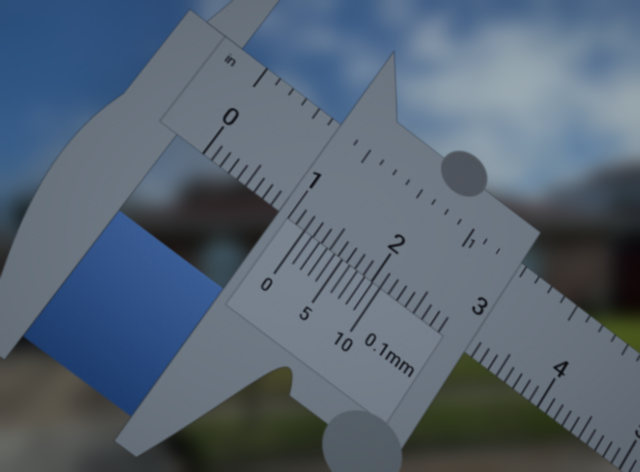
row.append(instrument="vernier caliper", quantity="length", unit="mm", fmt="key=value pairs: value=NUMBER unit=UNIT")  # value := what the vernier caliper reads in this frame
value=12.0 unit=mm
